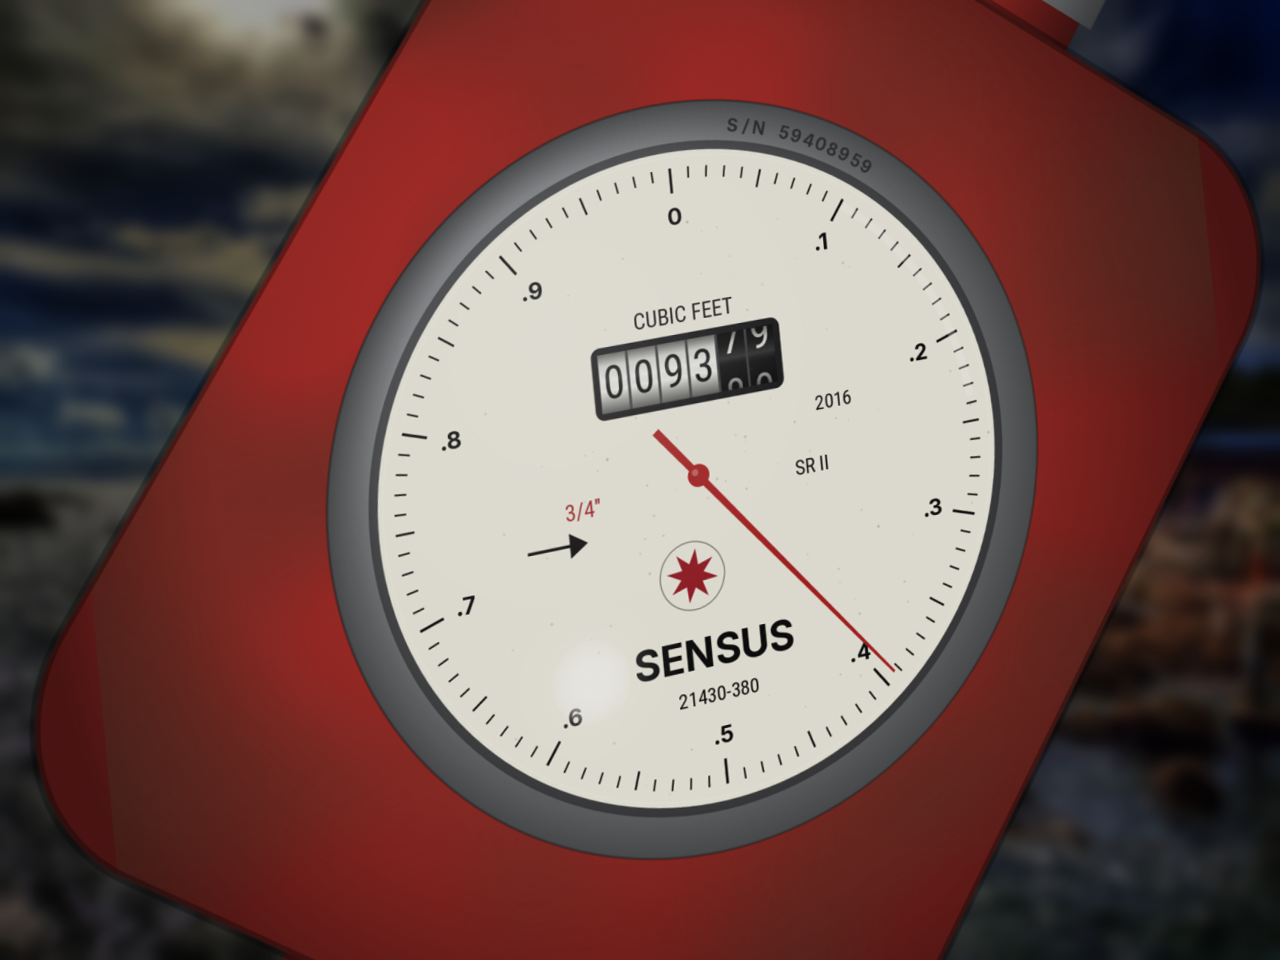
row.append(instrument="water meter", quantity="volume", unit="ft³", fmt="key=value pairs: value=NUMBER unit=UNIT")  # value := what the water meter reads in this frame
value=9379.39 unit=ft³
